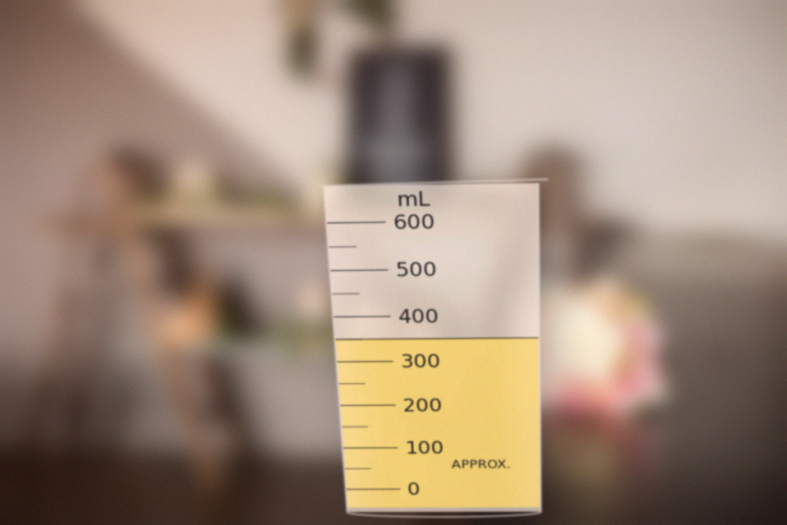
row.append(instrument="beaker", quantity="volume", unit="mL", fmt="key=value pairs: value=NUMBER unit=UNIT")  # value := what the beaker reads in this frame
value=350 unit=mL
